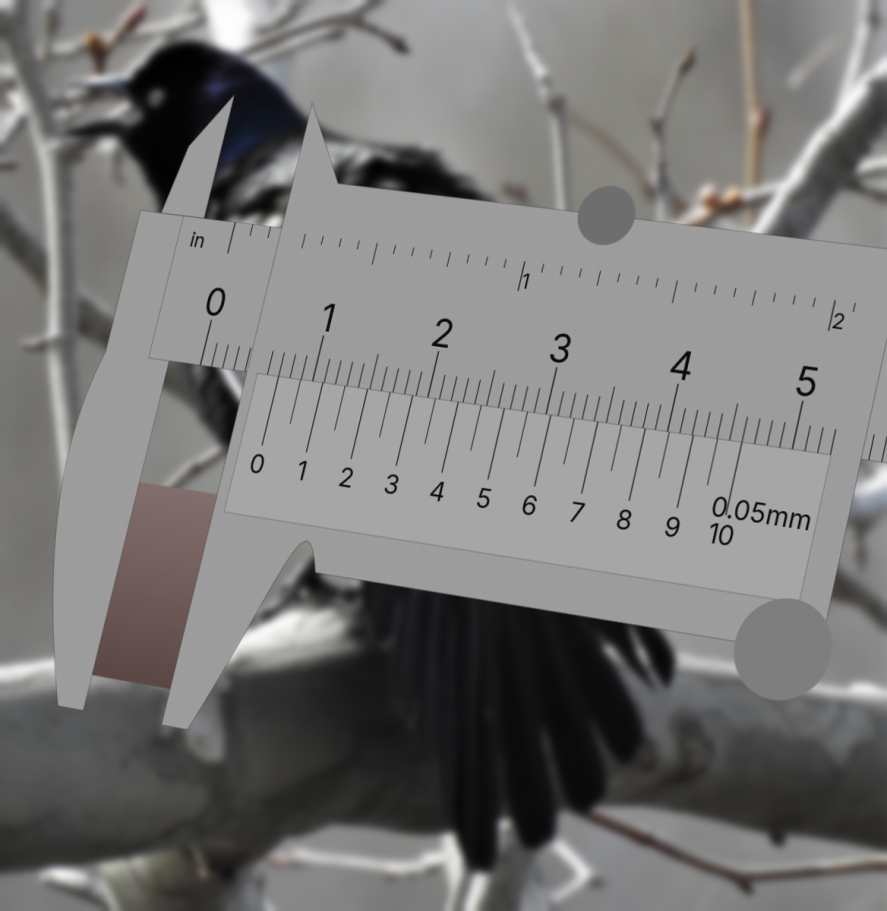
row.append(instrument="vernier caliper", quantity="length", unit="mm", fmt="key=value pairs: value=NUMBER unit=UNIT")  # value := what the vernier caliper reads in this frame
value=7.0 unit=mm
